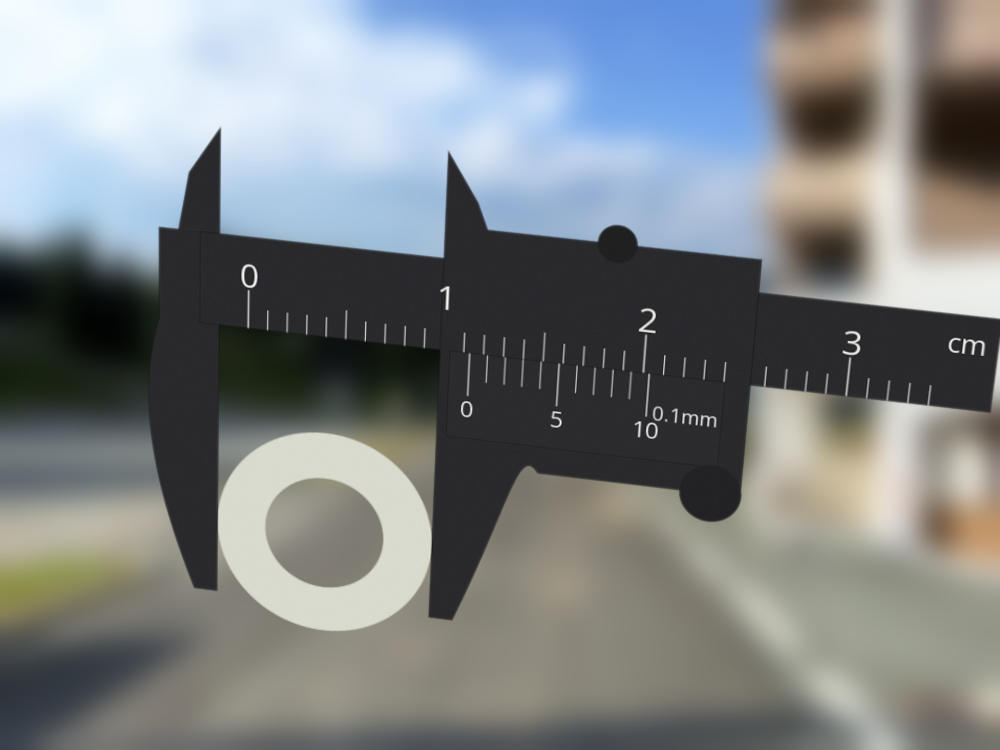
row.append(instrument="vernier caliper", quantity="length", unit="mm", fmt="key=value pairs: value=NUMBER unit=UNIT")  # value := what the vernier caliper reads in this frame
value=11.3 unit=mm
